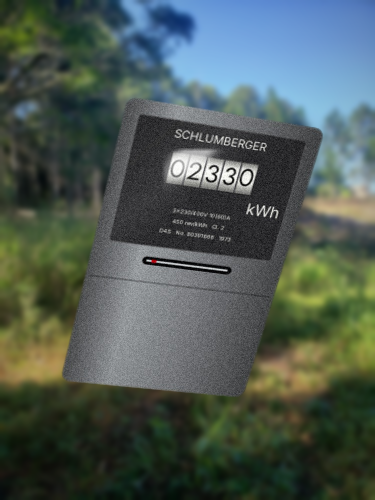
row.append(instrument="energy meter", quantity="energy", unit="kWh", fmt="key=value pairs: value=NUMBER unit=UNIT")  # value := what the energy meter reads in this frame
value=2330 unit=kWh
